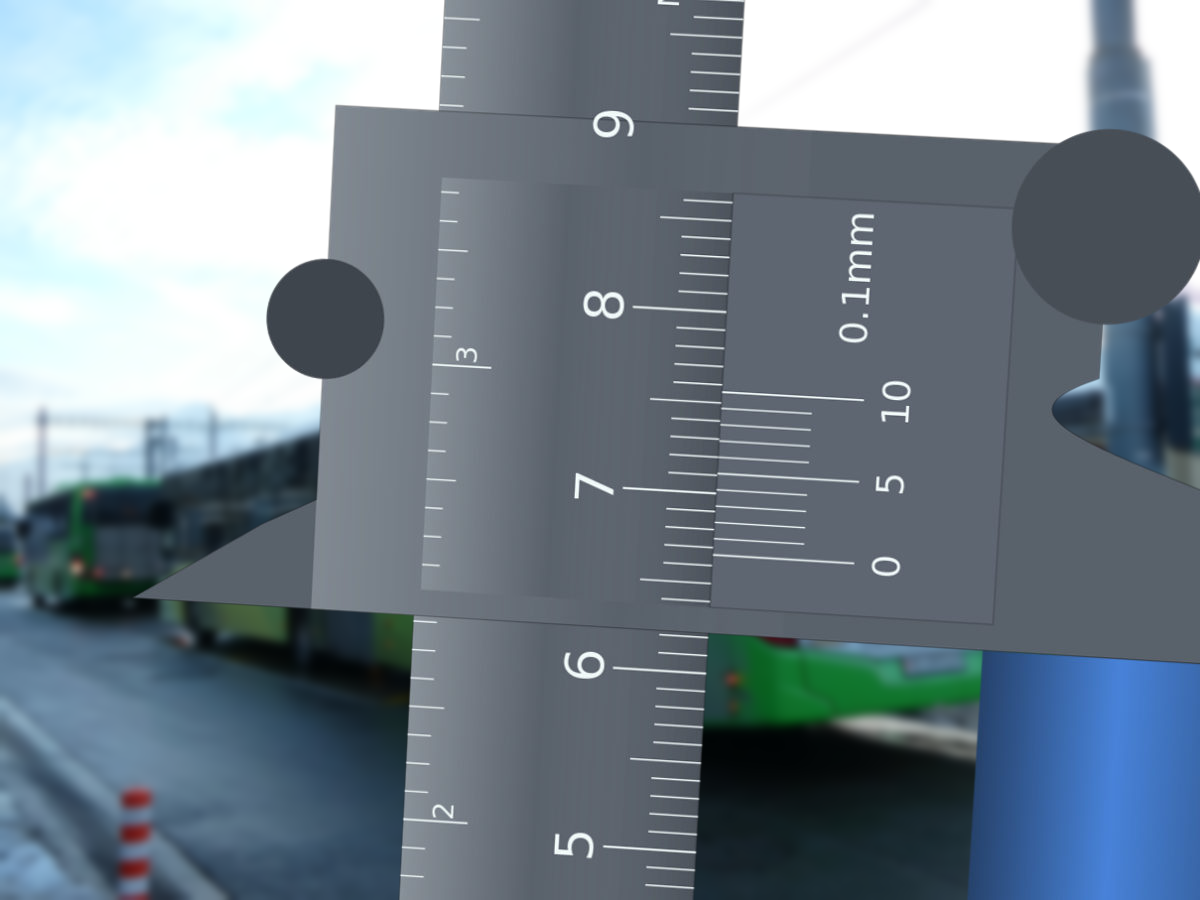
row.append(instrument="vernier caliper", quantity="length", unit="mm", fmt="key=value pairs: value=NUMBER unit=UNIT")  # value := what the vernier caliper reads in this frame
value=66.6 unit=mm
